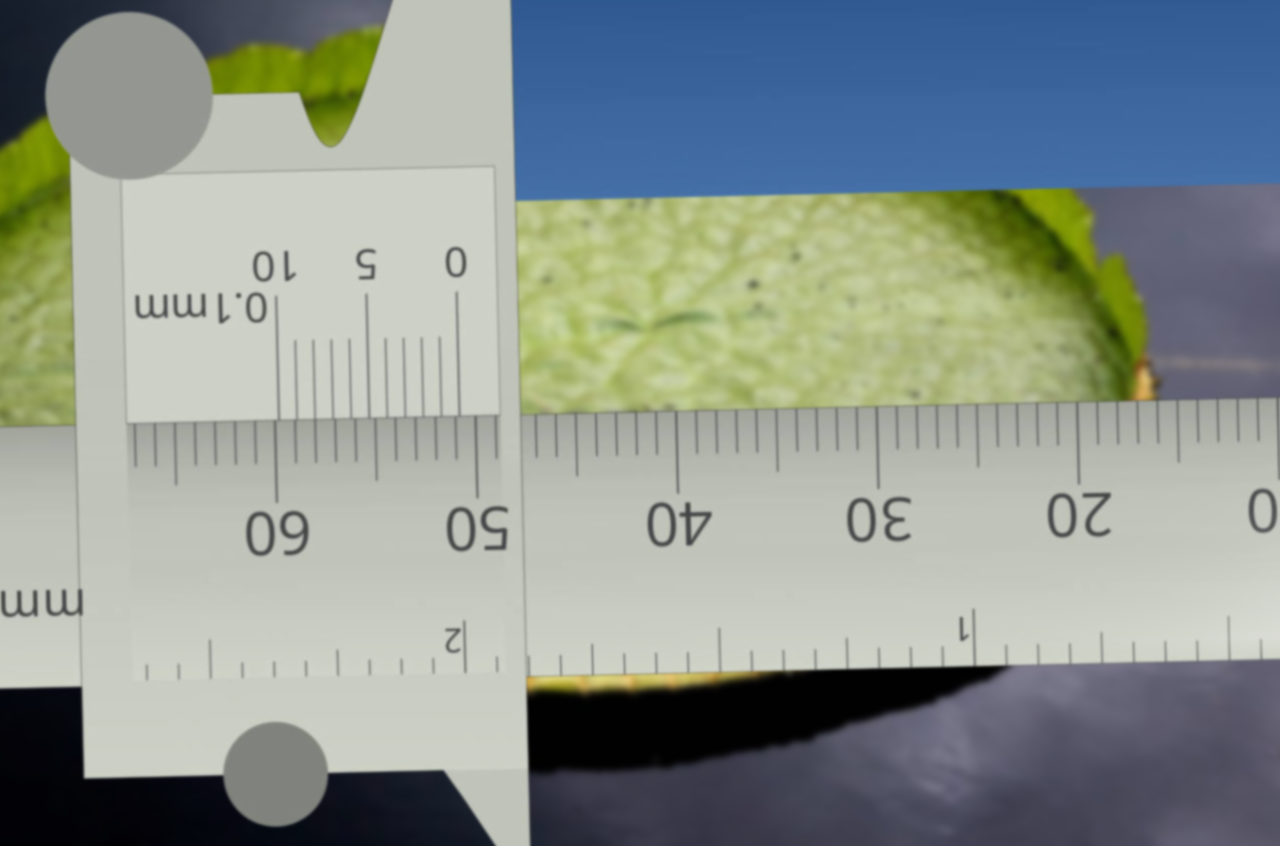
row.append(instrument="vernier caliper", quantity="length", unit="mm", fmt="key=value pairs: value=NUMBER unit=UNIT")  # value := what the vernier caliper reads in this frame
value=50.8 unit=mm
